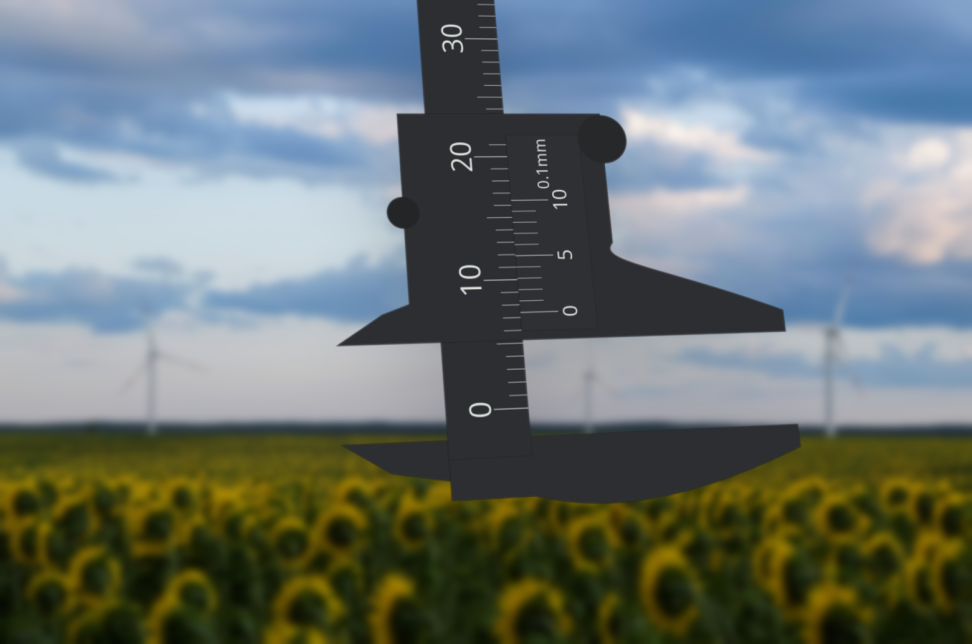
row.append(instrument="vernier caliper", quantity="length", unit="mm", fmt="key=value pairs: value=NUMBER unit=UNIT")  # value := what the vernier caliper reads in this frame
value=7.4 unit=mm
